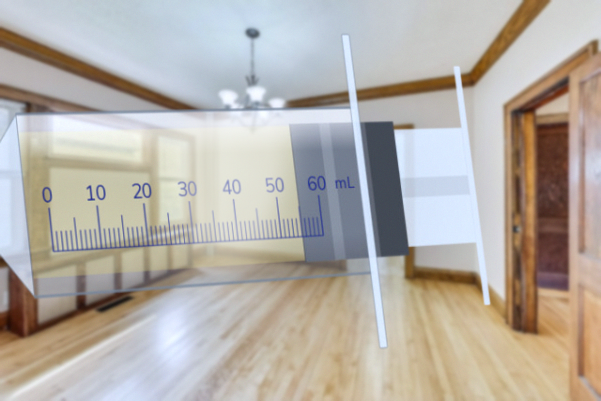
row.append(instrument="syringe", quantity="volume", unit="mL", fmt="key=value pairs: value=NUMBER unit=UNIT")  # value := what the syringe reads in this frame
value=55 unit=mL
